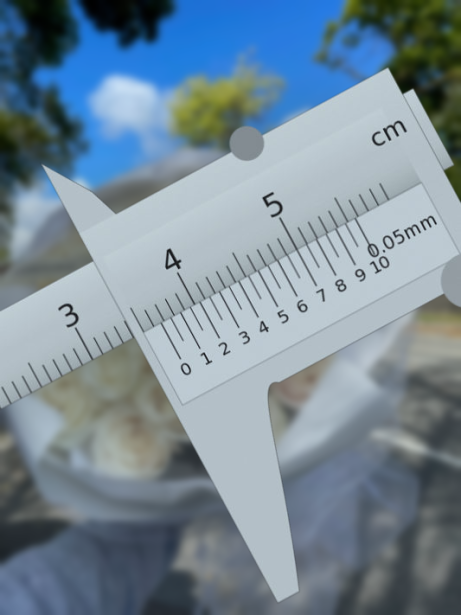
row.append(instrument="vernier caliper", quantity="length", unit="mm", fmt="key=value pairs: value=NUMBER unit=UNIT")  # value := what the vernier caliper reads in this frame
value=36.7 unit=mm
